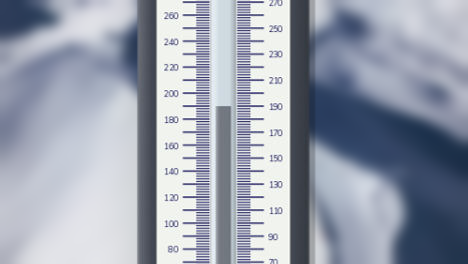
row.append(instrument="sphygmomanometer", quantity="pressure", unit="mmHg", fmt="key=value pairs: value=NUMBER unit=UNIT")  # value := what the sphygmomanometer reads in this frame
value=190 unit=mmHg
